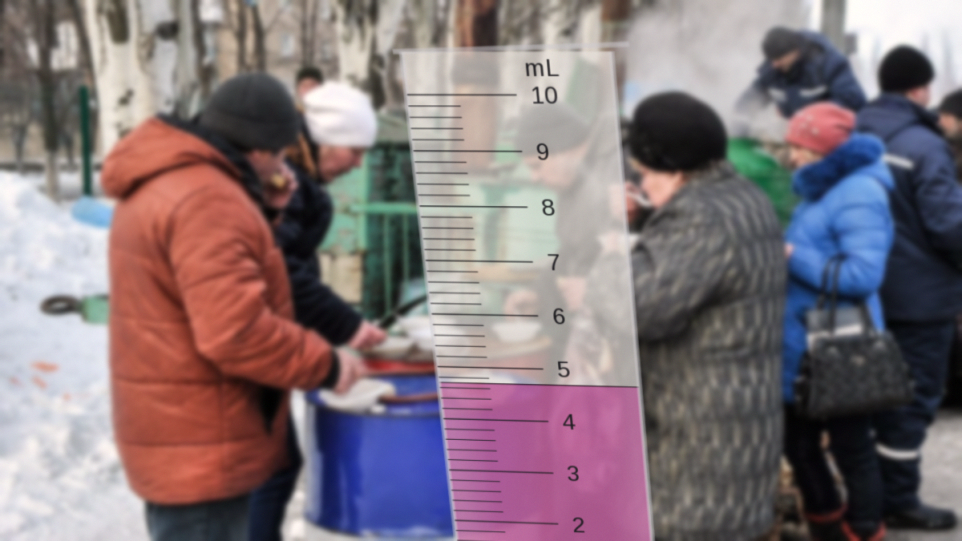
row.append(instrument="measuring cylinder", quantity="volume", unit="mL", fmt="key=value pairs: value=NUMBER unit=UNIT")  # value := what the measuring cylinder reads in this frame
value=4.7 unit=mL
